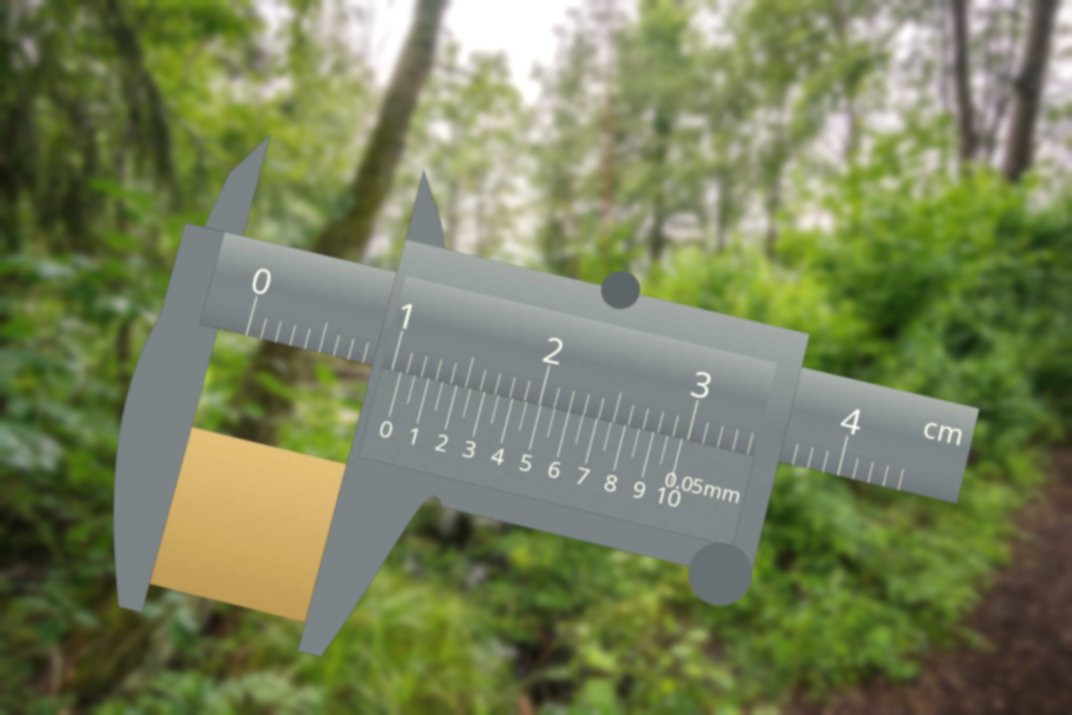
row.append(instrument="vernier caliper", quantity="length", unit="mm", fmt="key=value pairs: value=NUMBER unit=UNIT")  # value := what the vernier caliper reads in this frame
value=10.6 unit=mm
